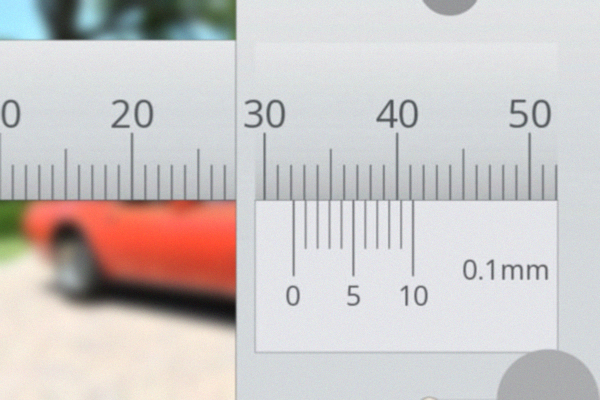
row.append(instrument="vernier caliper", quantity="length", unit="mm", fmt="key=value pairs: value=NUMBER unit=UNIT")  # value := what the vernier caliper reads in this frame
value=32.2 unit=mm
